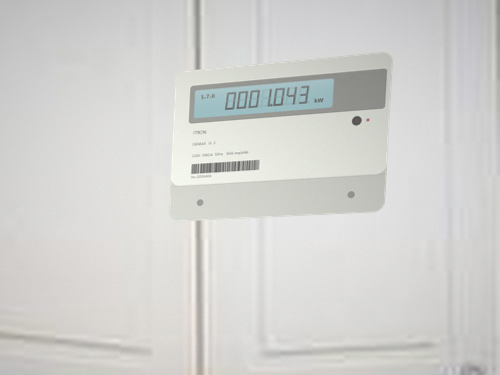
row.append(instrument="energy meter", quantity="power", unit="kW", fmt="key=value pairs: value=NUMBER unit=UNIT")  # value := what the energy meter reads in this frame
value=1.043 unit=kW
